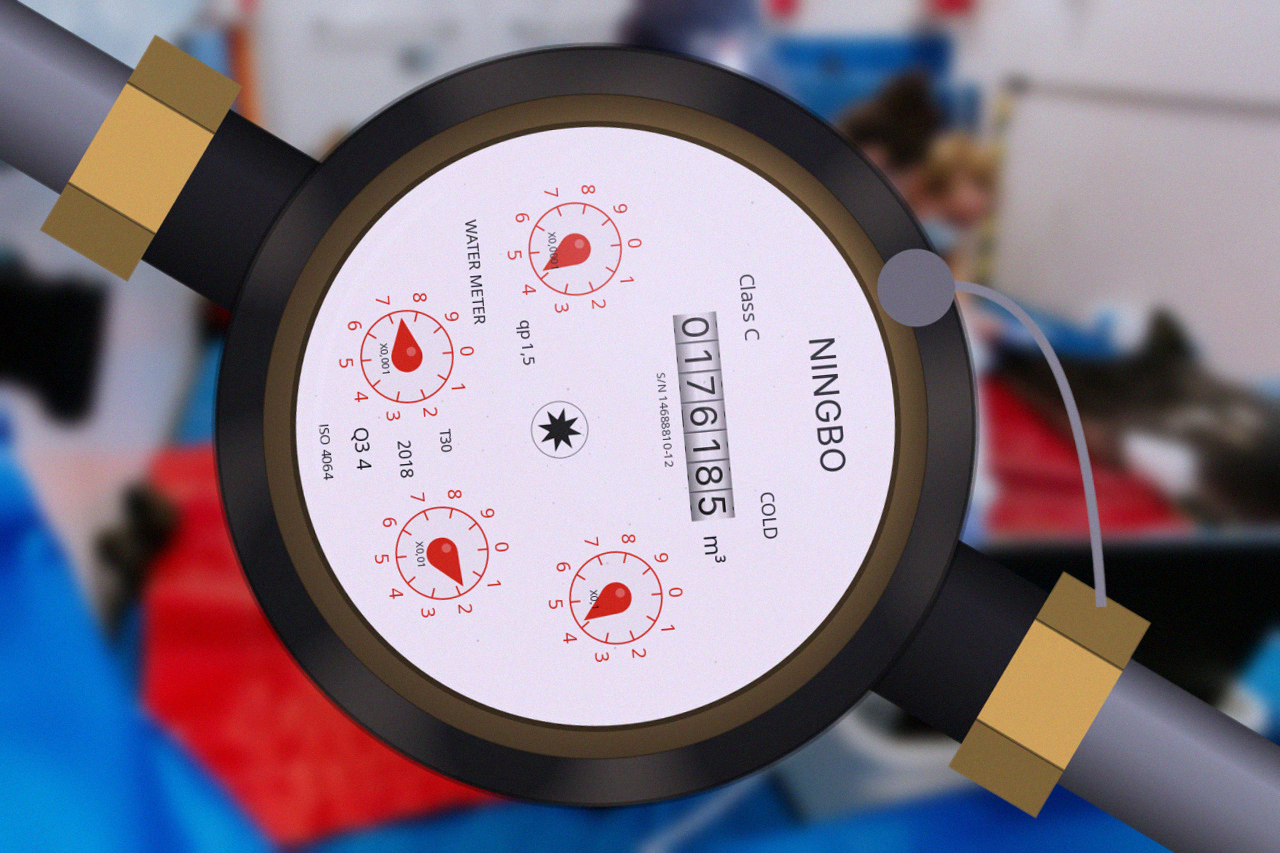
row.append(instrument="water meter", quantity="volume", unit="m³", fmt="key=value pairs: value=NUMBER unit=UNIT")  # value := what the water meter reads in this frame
value=176185.4174 unit=m³
